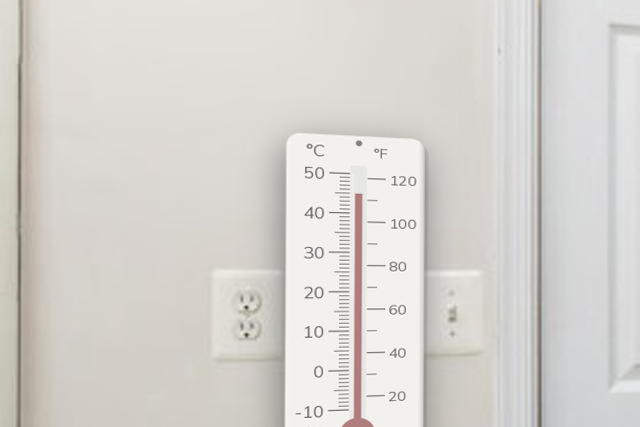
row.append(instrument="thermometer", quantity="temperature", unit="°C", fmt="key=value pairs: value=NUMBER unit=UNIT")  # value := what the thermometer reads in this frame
value=45 unit=°C
